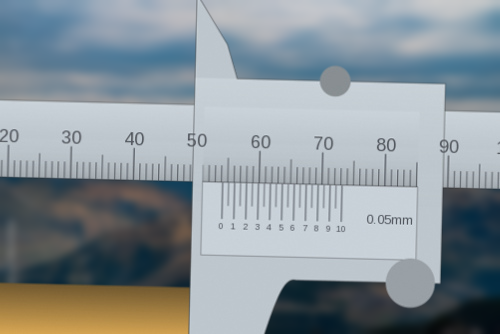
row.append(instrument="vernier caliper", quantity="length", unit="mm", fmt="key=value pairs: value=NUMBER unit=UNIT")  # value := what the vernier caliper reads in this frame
value=54.2 unit=mm
